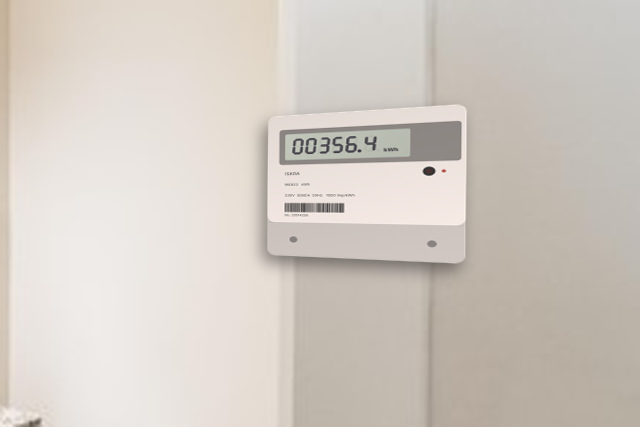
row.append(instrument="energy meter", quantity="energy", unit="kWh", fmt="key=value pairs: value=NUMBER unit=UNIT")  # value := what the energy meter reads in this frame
value=356.4 unit=kWh
